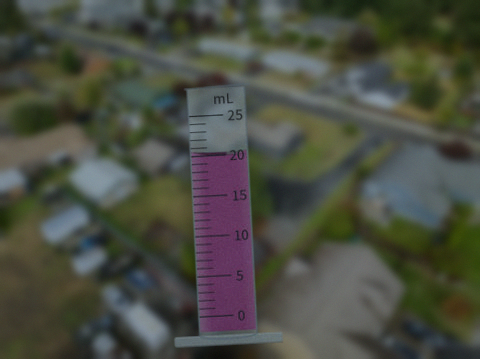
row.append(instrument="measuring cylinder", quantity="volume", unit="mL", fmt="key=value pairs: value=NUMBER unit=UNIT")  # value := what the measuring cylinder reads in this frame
value=20 unit=mL
